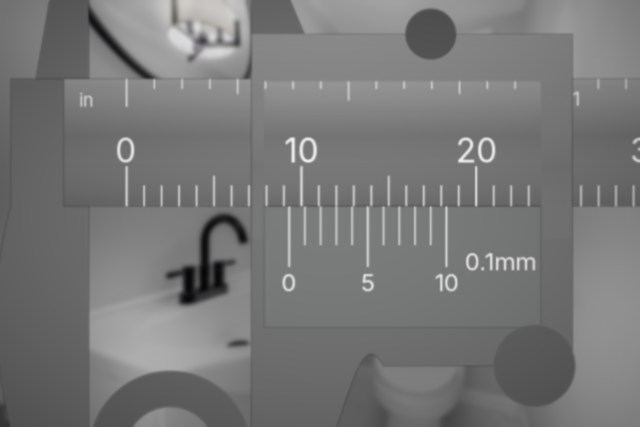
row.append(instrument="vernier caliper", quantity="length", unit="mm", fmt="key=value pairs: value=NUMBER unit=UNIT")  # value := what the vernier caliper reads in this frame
value=9.3 unit=mm
